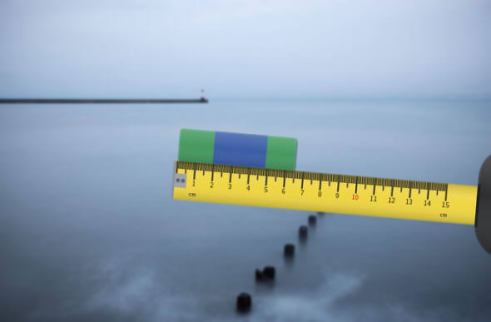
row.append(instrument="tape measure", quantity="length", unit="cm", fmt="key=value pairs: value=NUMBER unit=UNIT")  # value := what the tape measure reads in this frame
value=6.5 unit=cm
